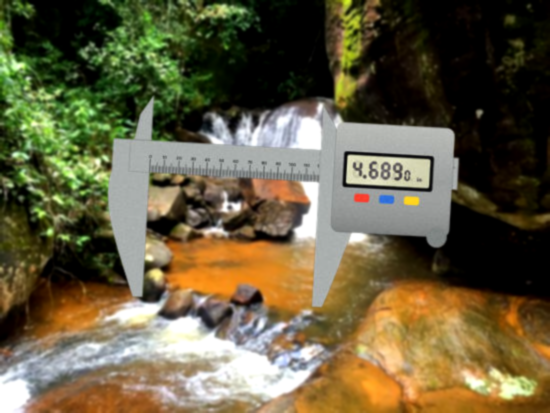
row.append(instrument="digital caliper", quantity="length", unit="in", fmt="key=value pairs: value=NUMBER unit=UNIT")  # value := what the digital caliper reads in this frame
value=4.6890 unit=in
